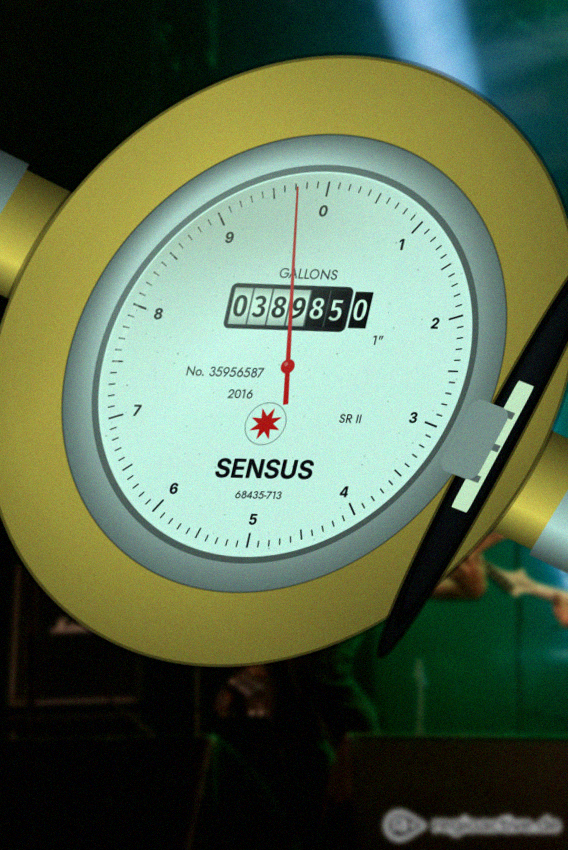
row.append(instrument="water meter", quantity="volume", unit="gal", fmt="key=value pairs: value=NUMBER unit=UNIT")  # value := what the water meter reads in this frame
value=389849.7 unit=gal
